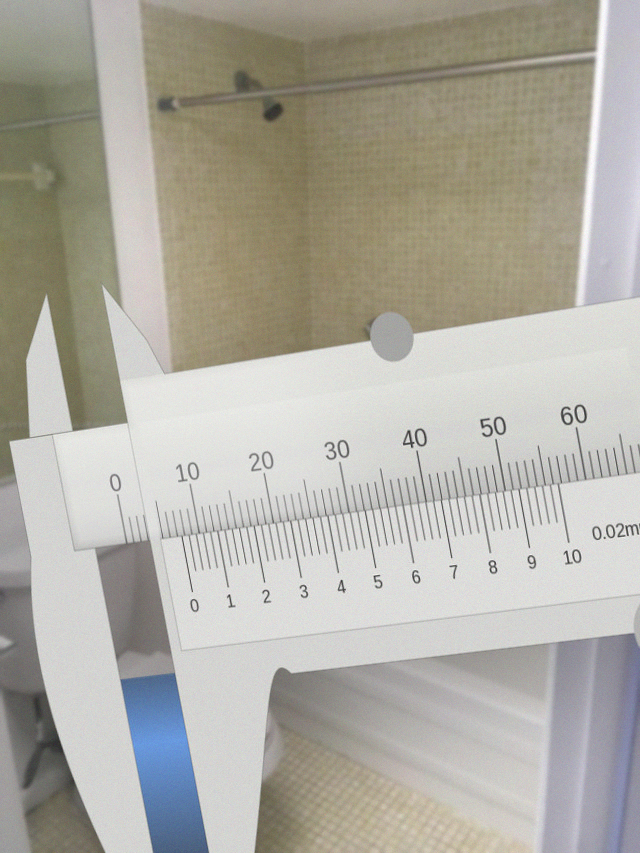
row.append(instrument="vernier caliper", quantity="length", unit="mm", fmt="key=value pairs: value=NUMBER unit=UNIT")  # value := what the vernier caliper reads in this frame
value=7.6 unit=mm
